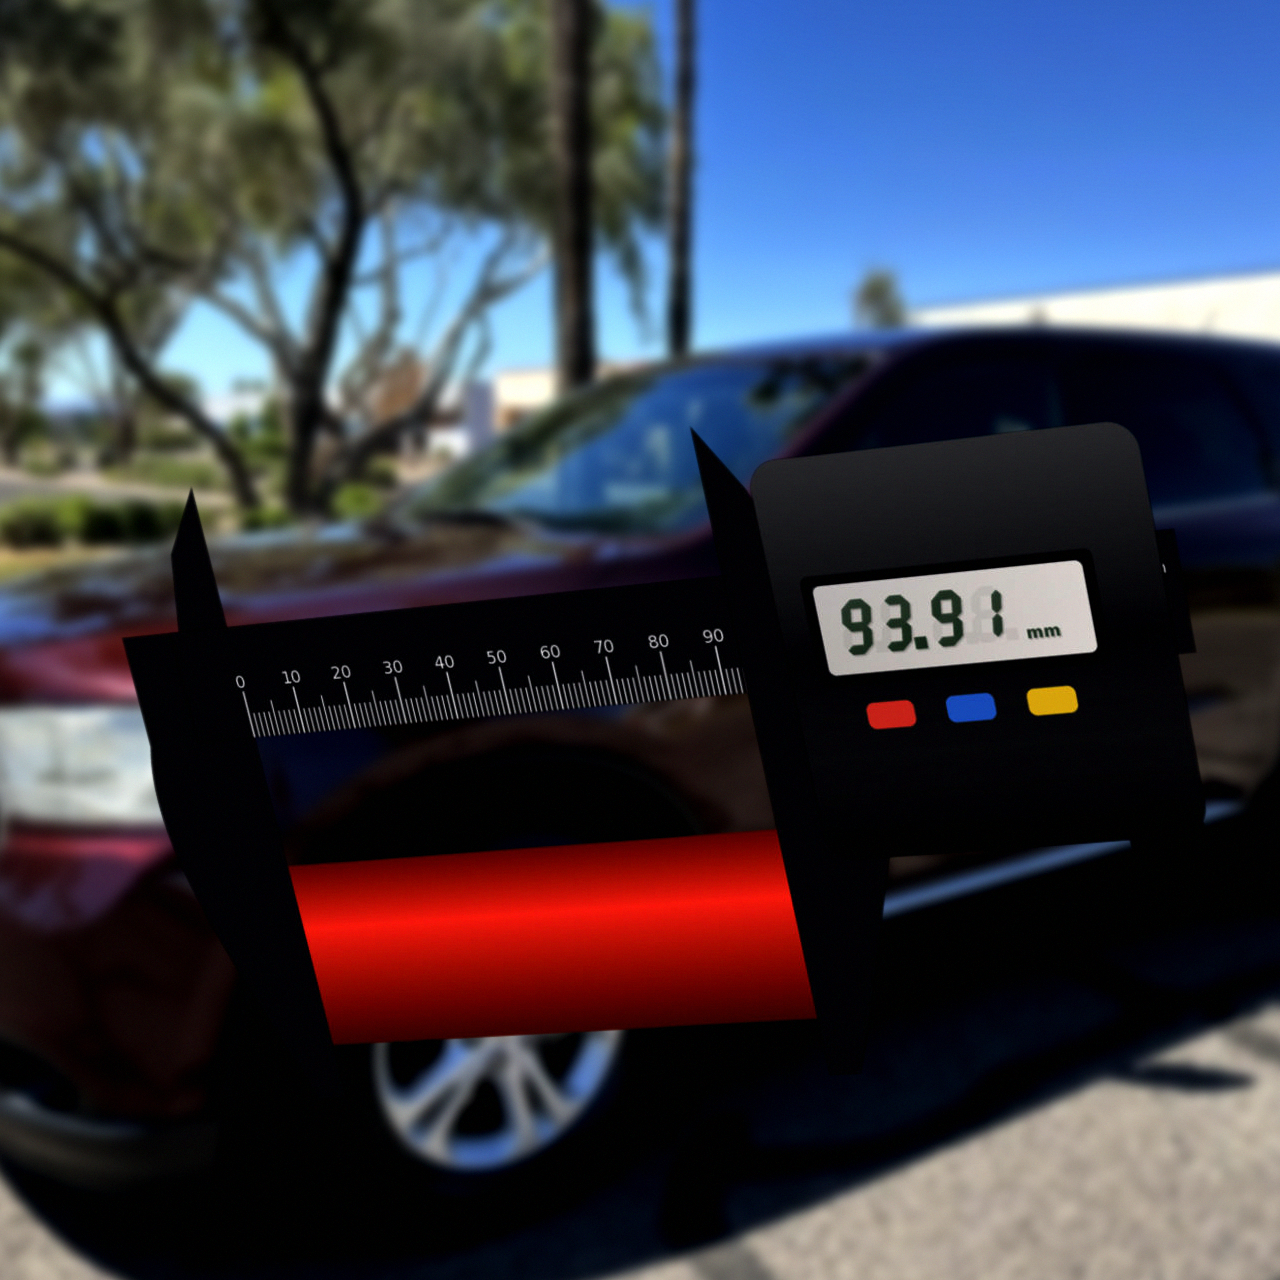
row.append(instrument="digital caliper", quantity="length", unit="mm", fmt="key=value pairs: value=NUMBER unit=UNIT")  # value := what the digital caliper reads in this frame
value=93.91 unit=mm
